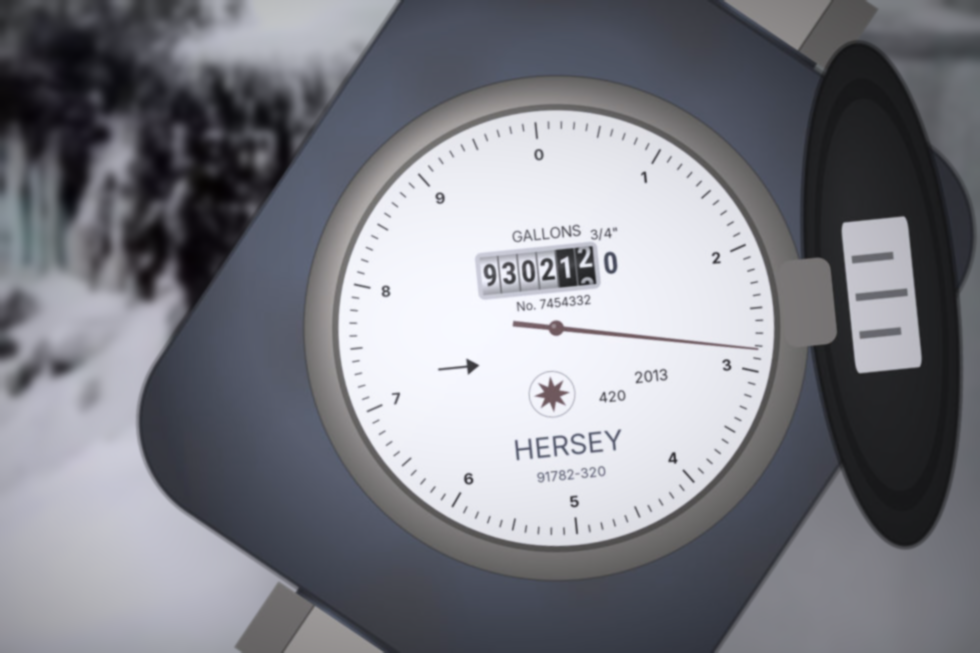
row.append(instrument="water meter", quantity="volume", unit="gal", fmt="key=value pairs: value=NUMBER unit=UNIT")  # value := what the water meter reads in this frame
value=9302122.8 unit=gal
